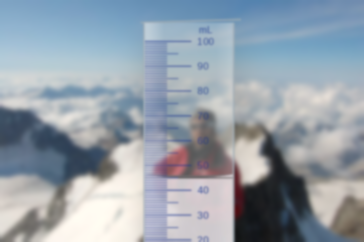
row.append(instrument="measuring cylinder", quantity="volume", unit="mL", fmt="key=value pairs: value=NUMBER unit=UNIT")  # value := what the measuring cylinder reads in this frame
value=45 unit=mL
